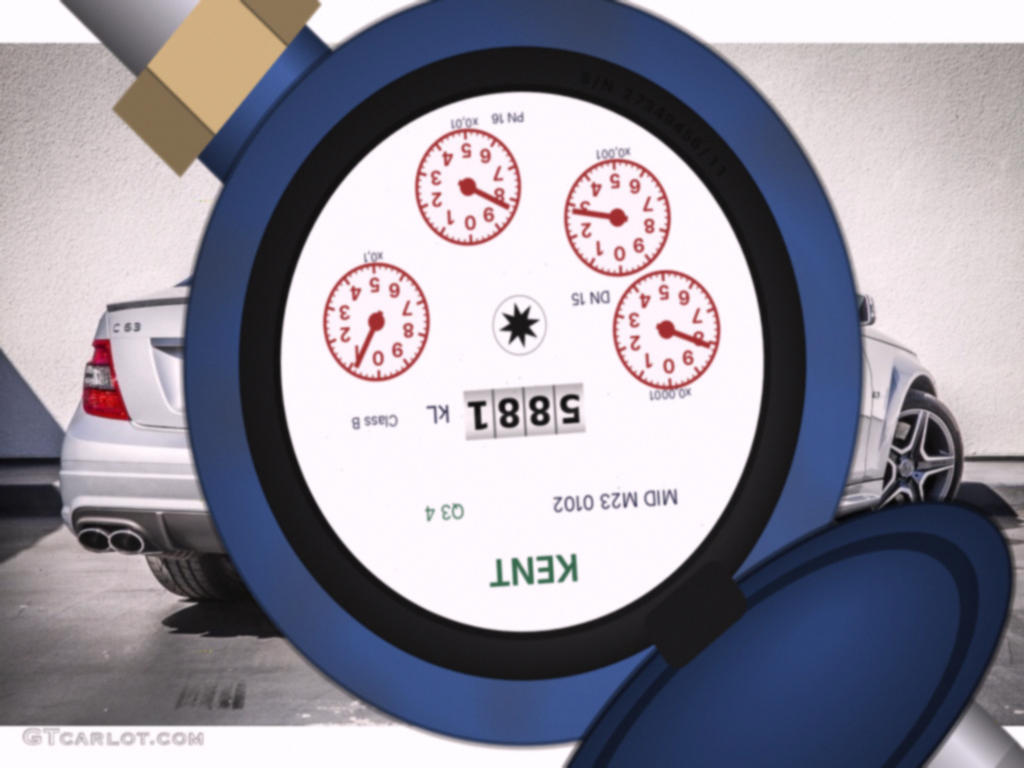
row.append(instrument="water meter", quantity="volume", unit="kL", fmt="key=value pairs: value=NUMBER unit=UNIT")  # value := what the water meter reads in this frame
value=5881.0828 unit=kL
